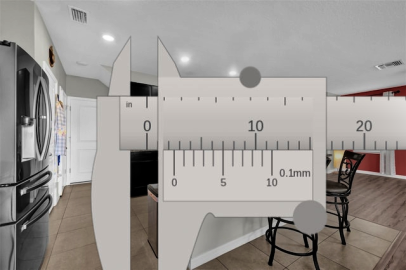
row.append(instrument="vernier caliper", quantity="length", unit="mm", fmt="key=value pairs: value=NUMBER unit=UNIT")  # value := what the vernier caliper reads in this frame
value=2.5 unit=mm
